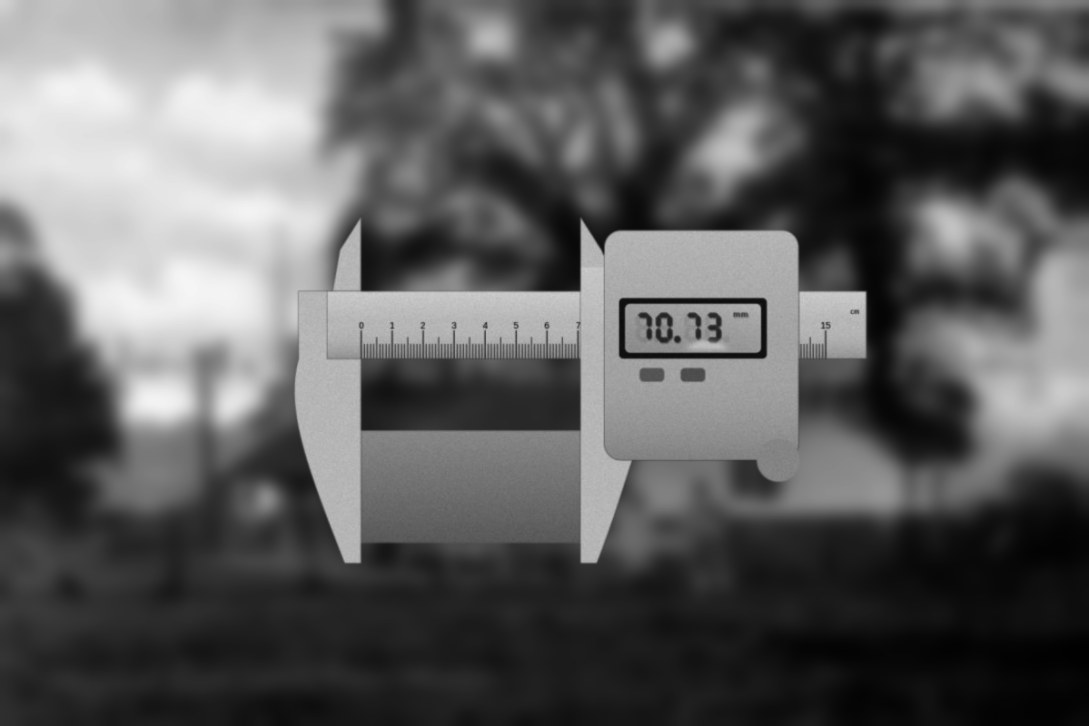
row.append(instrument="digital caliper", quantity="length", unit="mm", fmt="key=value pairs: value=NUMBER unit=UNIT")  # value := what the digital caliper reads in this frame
value=70.73 unit=mm
